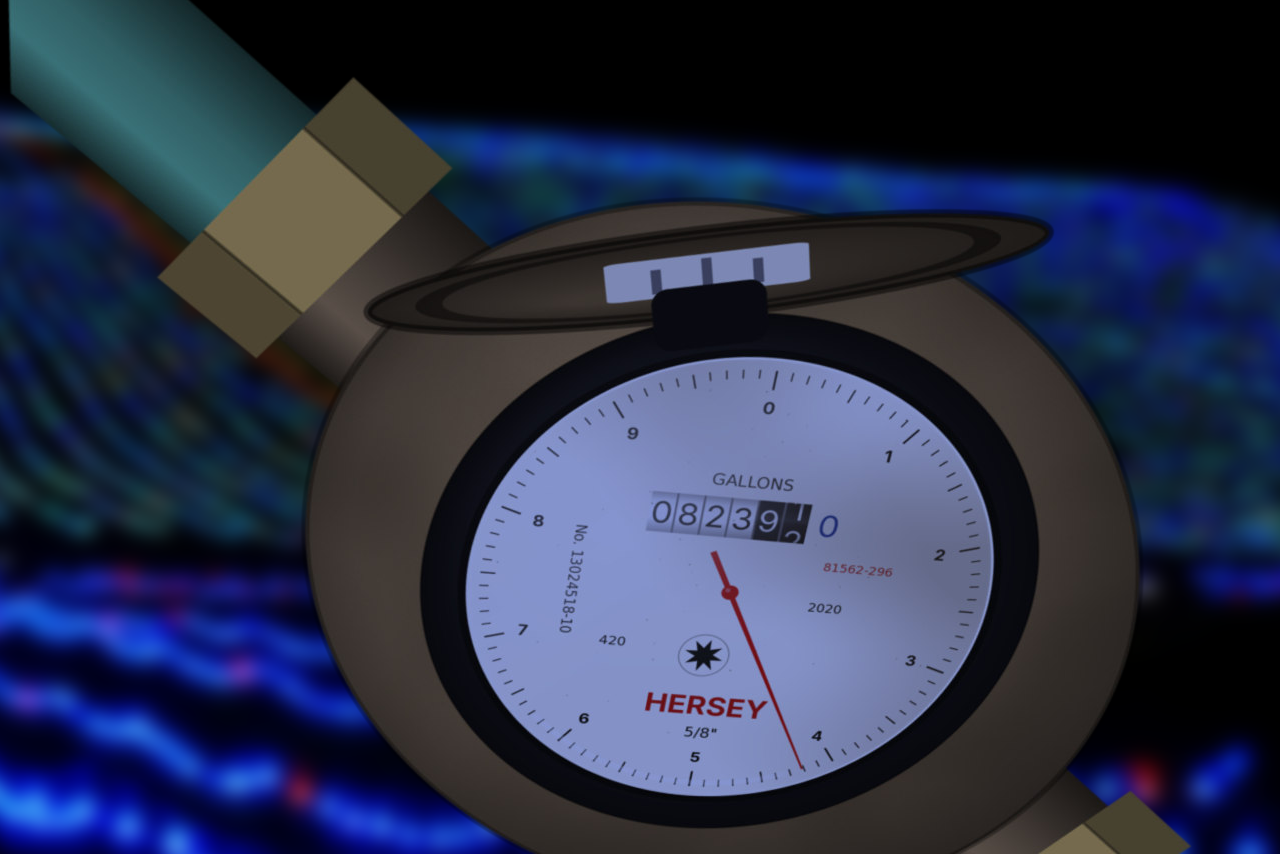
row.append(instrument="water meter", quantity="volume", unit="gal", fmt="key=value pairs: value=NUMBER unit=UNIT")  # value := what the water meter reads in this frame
value=823914.2 unit=gal
